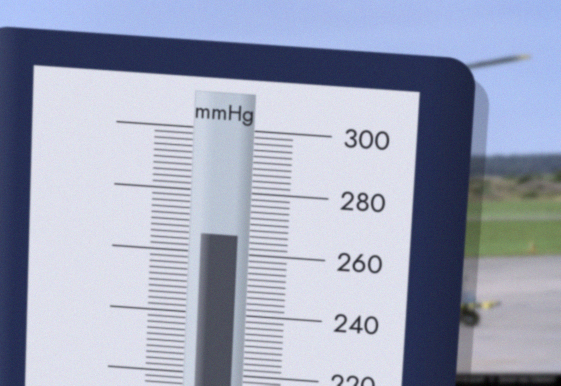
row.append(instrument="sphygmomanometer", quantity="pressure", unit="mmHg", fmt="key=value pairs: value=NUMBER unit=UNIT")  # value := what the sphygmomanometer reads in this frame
value=266 unit=mmHg
